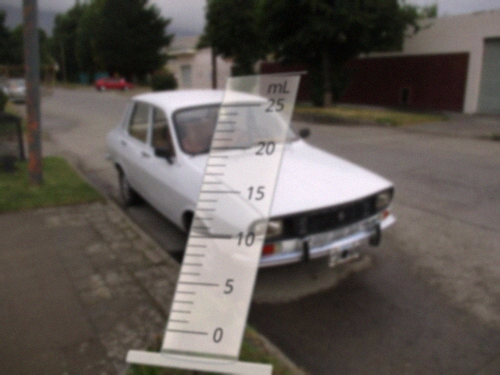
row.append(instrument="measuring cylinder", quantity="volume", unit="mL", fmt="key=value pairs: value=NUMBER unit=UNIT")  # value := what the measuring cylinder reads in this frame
value=10 unit=mL
